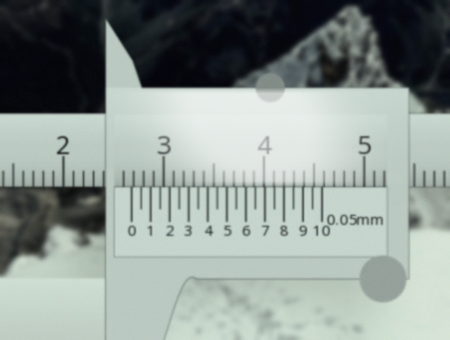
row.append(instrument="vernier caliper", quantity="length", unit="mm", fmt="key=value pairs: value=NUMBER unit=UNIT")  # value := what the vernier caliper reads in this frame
value=26.8 unit=mm
